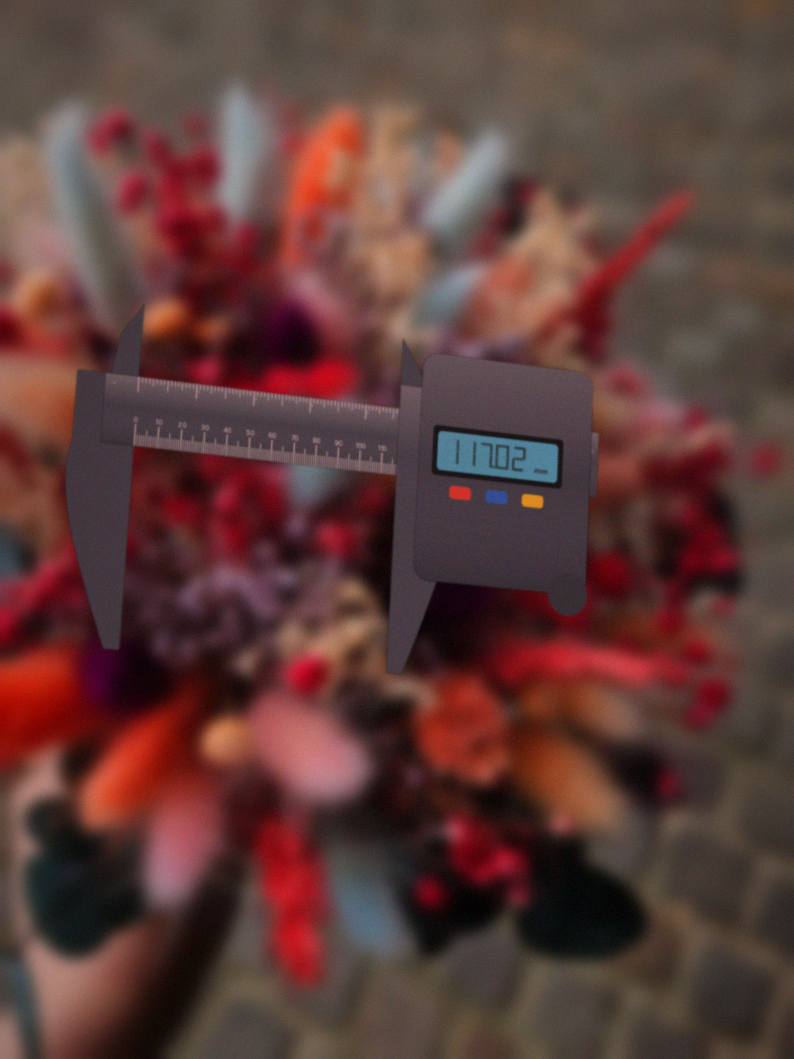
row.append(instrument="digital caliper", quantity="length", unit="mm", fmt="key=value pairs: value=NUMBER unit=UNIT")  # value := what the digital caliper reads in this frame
value=117.02 unit=mm
